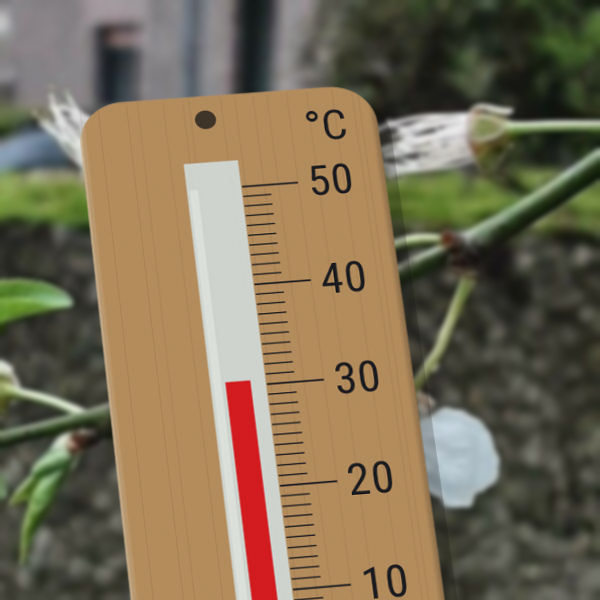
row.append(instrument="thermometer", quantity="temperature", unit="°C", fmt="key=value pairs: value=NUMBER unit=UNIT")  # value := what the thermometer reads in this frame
value=30.5 unit=°C
